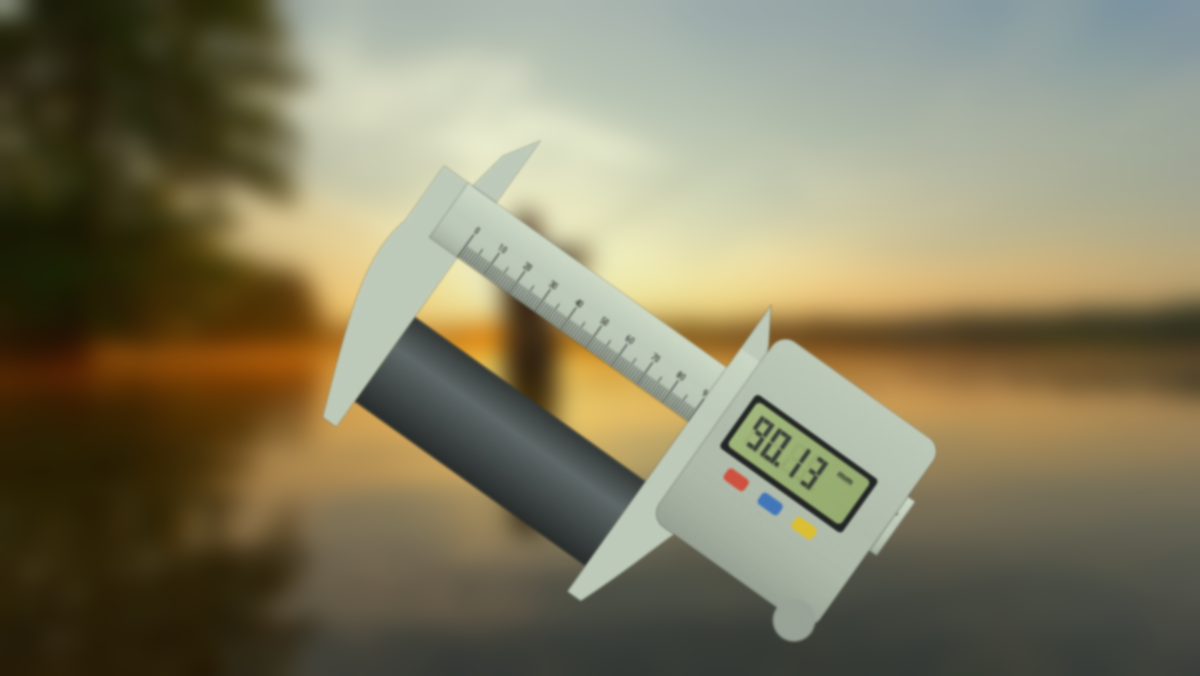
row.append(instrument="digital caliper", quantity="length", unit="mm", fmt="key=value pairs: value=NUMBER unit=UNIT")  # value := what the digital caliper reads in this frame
value=90.13 unit=mm
